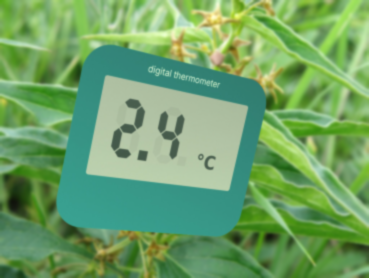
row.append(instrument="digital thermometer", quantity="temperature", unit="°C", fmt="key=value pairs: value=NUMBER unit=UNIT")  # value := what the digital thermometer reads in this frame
value=2.4 unit=°C
